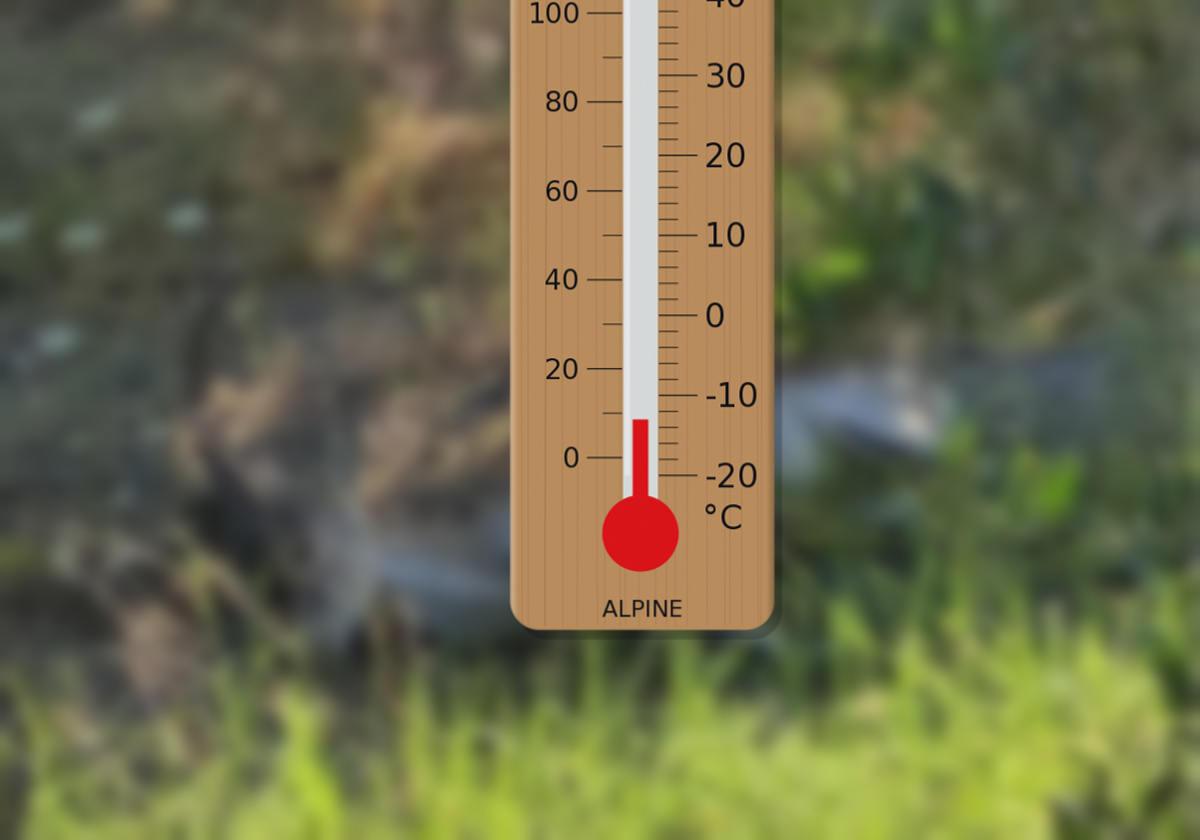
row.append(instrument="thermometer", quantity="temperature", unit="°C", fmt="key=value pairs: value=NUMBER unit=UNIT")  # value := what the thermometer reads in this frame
value=-13 unit=°C
